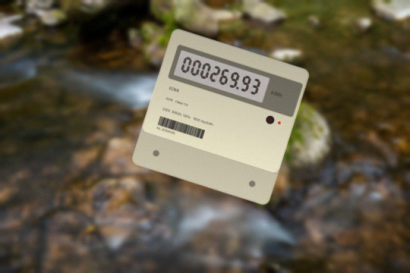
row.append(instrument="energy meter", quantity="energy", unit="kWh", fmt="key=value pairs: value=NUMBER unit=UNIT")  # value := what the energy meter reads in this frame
value=269.93 unit=kWh
